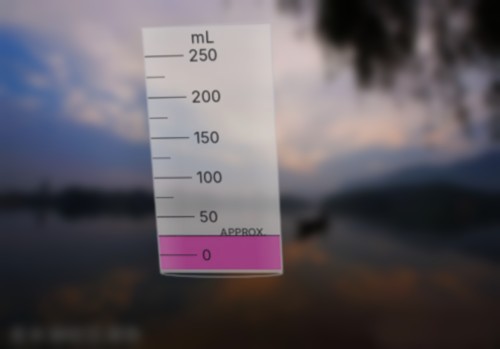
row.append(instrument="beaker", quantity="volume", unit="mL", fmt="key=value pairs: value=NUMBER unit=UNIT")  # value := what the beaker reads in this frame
value=25 unit=mL
